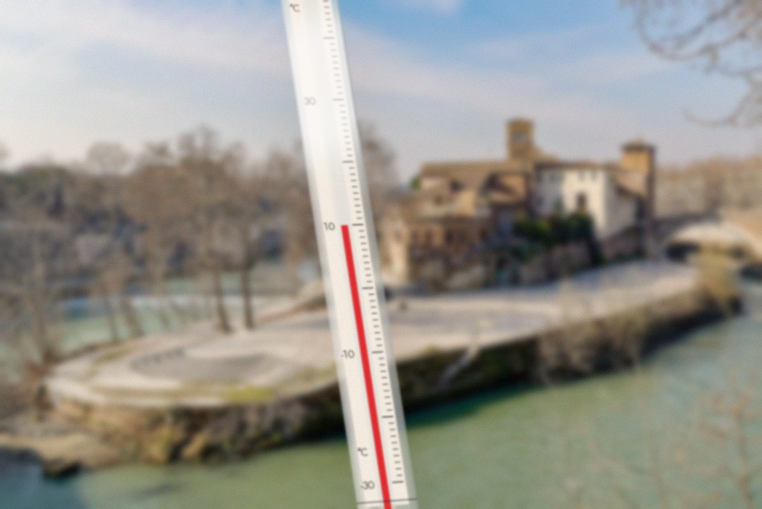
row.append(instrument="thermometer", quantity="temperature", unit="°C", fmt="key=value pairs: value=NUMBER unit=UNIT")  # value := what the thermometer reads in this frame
value=10 unit=°C
